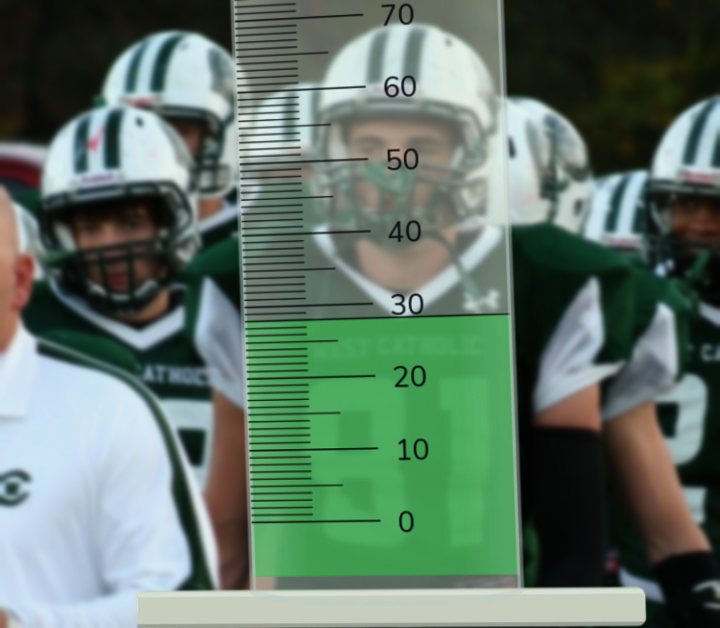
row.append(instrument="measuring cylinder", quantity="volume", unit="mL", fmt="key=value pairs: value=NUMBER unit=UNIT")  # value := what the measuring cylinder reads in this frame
value=28 unit=mL
